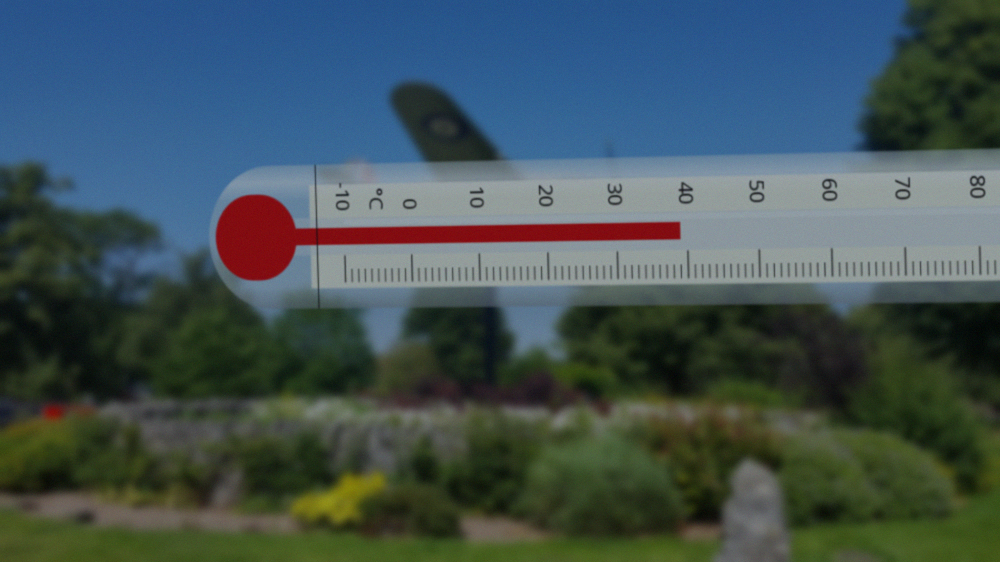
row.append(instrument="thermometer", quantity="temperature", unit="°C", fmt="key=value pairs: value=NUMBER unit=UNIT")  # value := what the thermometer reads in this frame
value=39 unit=°C
